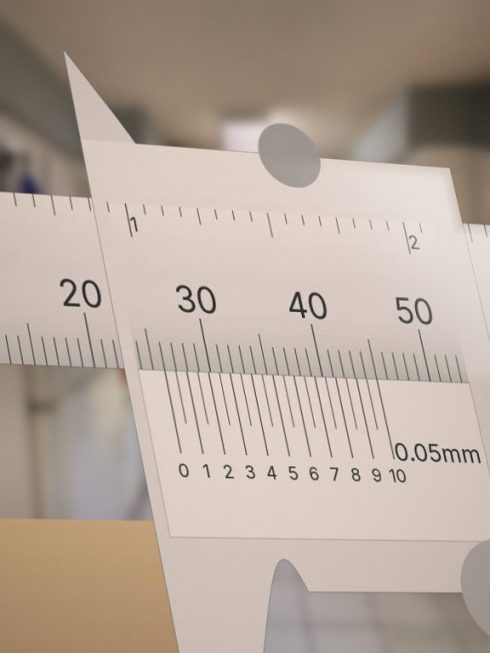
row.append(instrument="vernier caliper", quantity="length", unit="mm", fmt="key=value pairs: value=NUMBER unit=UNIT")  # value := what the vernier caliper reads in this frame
value=26.0 unit=mm
